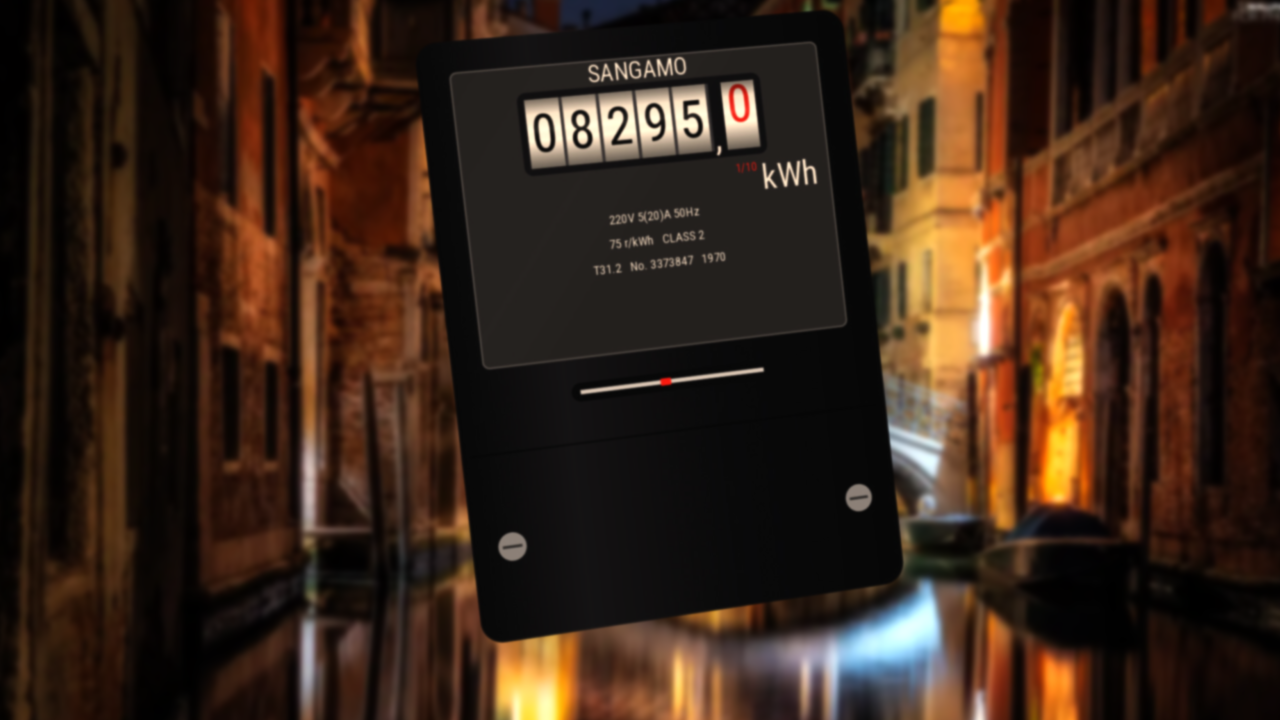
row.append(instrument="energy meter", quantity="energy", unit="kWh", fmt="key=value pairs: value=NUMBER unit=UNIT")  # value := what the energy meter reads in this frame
value=8295.0 unit=kWh
